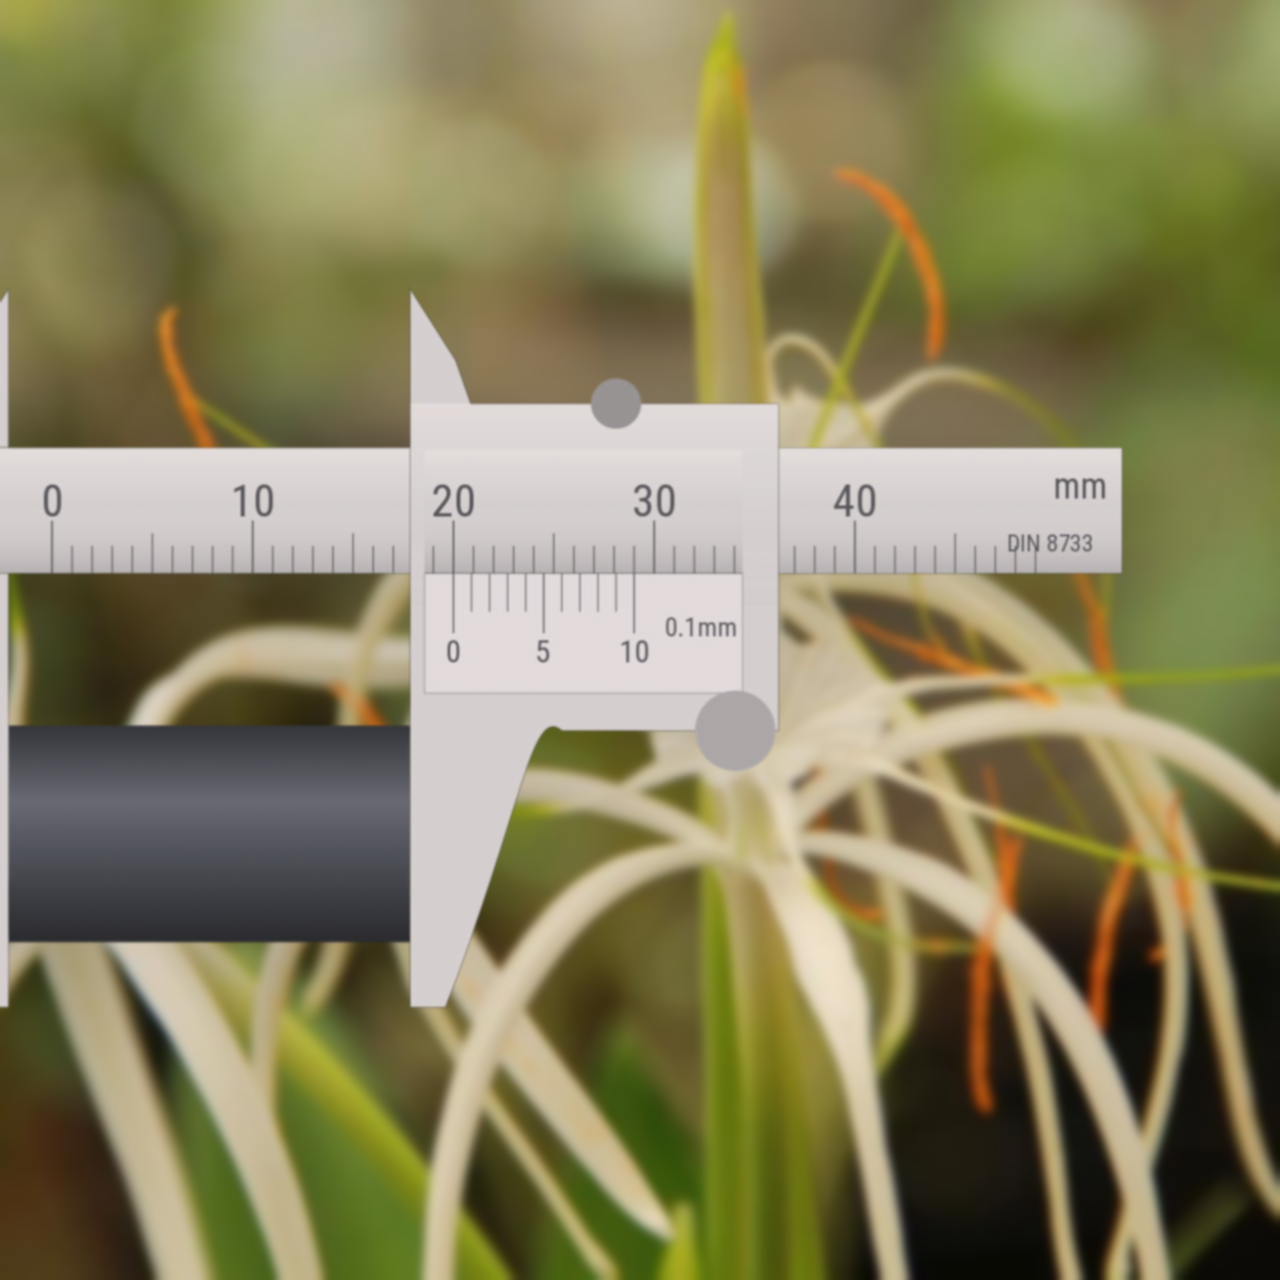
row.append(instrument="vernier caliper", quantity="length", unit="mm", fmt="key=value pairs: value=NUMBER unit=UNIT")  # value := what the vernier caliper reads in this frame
value=20.0 unit=mm
